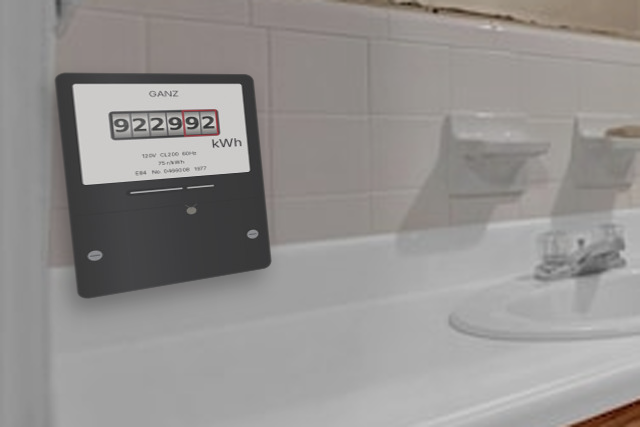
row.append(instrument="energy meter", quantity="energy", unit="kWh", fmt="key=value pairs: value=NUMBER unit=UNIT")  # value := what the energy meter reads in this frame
value=9229.92 unit=kWh
